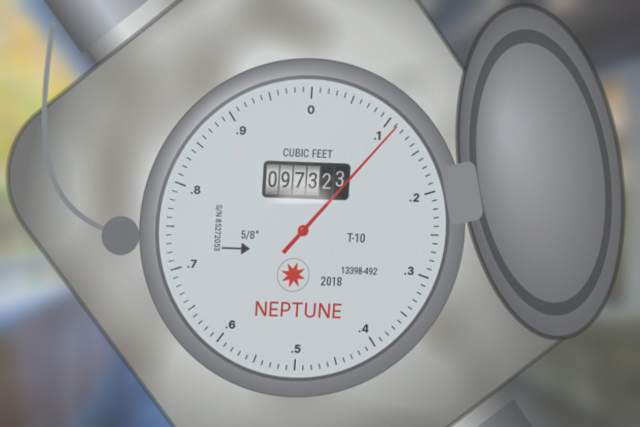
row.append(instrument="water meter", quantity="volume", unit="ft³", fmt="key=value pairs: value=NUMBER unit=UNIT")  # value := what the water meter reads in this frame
value=97323.11 unit=ft³
